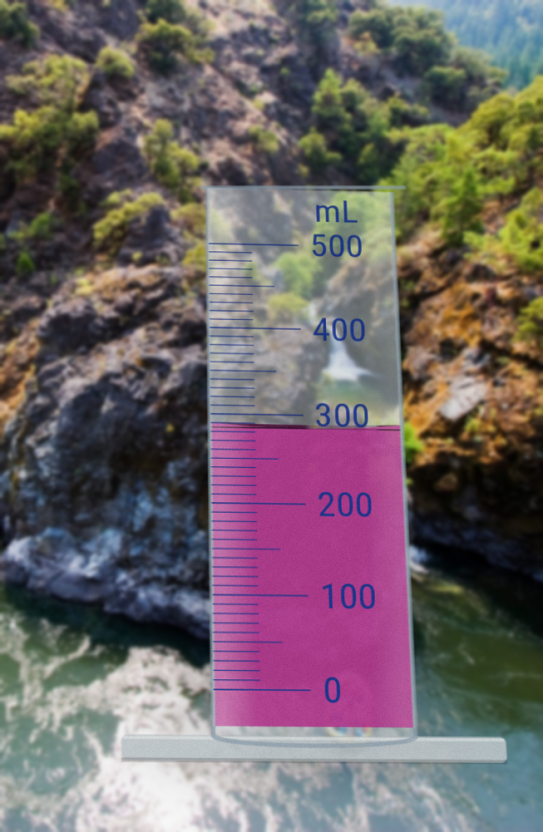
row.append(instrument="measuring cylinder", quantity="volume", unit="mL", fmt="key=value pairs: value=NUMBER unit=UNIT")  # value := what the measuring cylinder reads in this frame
value=285 unit=mL
